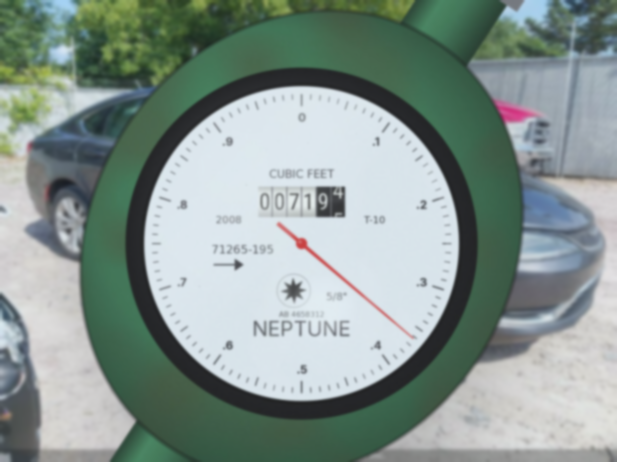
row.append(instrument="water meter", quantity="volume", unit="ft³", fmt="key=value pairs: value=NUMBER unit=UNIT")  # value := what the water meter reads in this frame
value=7194.36 unit=ft³
